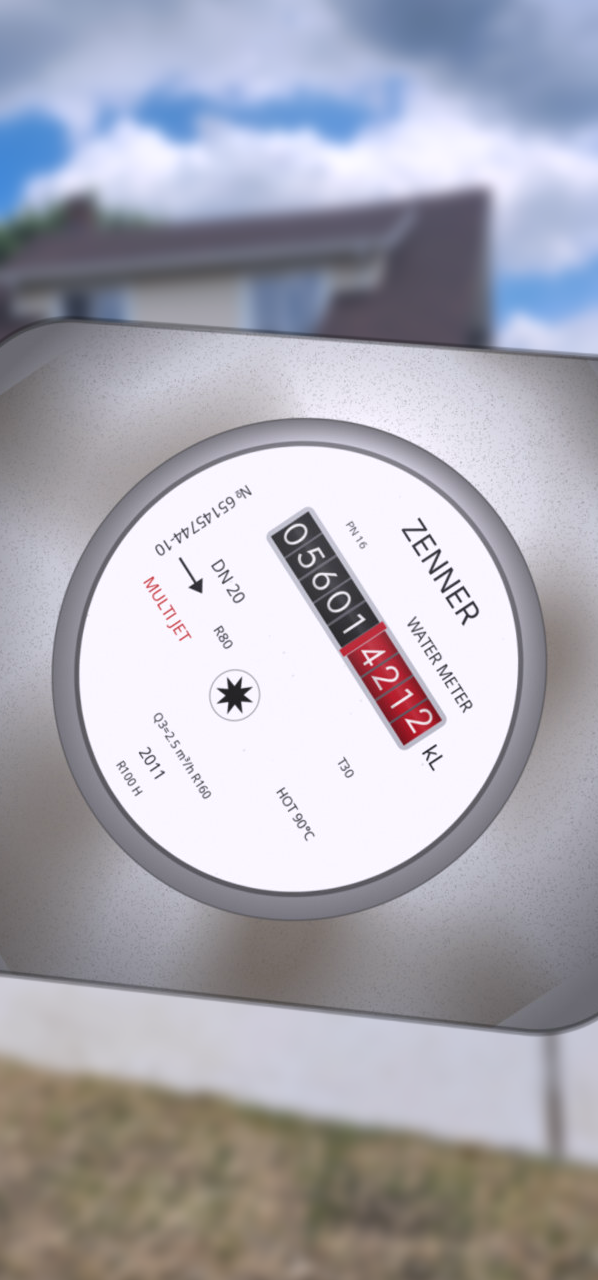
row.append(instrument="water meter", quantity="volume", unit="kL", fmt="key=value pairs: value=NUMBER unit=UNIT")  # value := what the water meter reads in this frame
value=5601.4212 unit=kL
